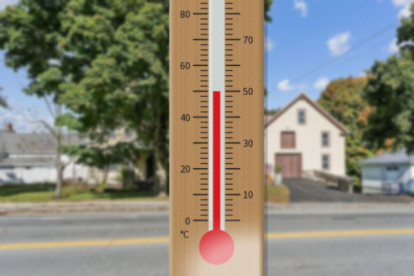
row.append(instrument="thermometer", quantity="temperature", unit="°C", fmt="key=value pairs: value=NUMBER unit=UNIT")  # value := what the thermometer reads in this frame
value=50 unit=°C
